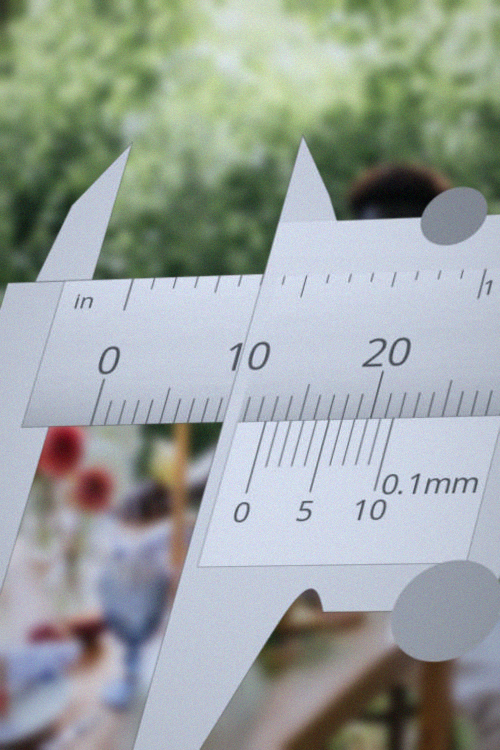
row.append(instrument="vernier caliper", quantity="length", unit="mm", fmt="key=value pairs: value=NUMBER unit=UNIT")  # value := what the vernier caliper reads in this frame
value=12.6 unit=mm
